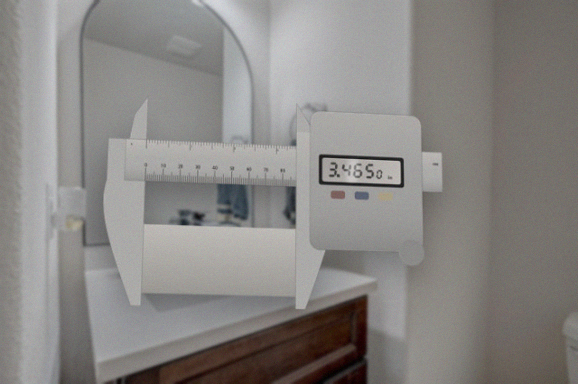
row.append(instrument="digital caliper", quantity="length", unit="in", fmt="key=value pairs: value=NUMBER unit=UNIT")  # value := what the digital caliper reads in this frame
value=3.4650 unit=in
